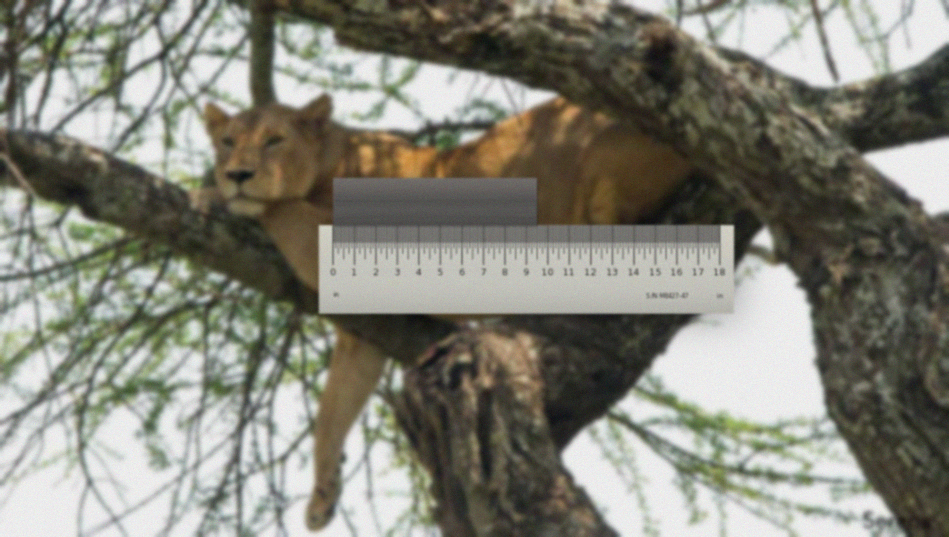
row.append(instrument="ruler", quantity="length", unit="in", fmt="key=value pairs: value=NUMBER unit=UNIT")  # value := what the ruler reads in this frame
value=9.5 unit=in
